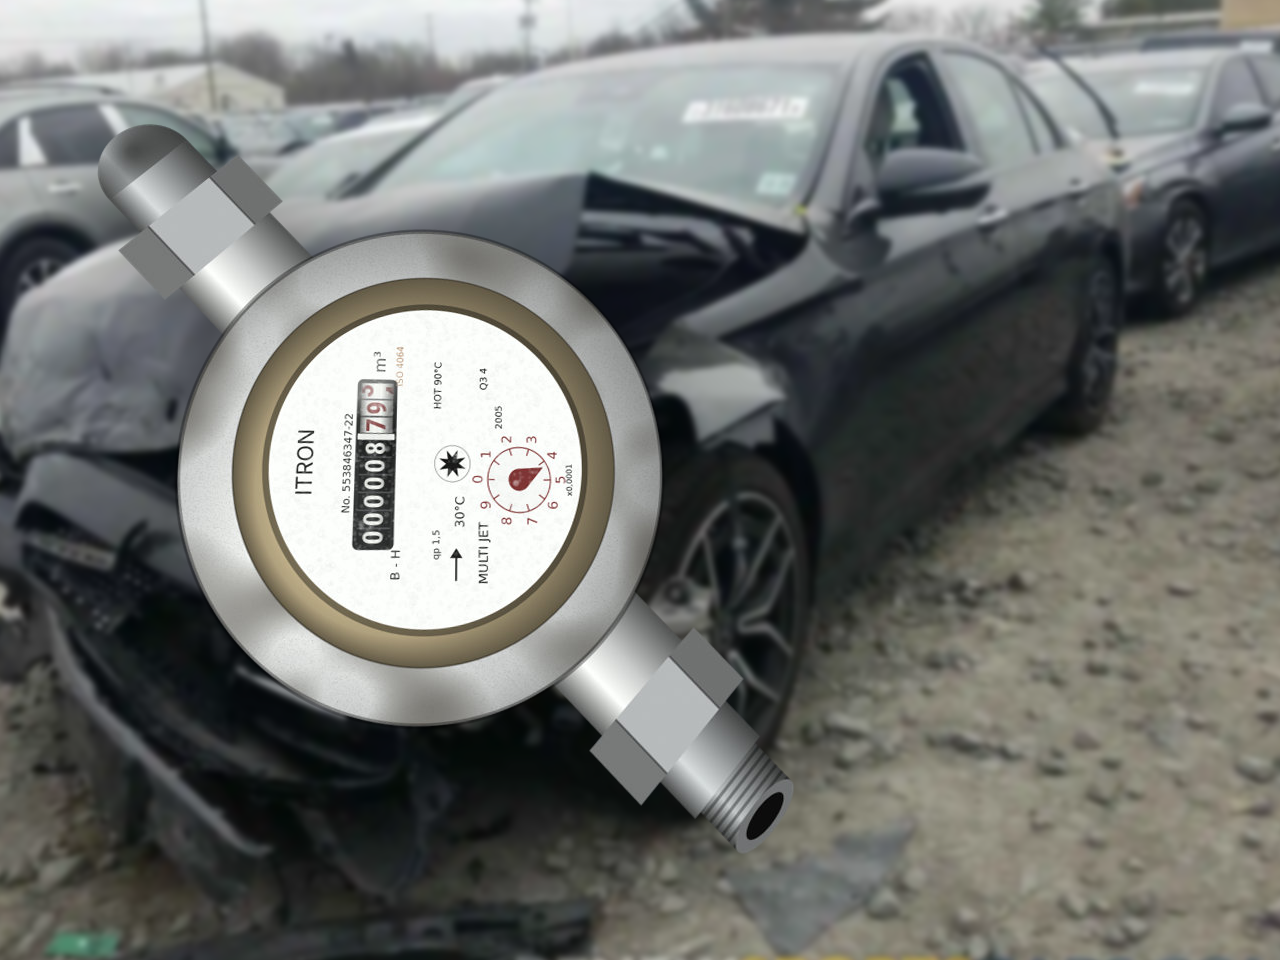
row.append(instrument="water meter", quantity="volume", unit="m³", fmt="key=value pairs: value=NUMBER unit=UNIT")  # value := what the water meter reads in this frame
value=8.7934 unit=m³
